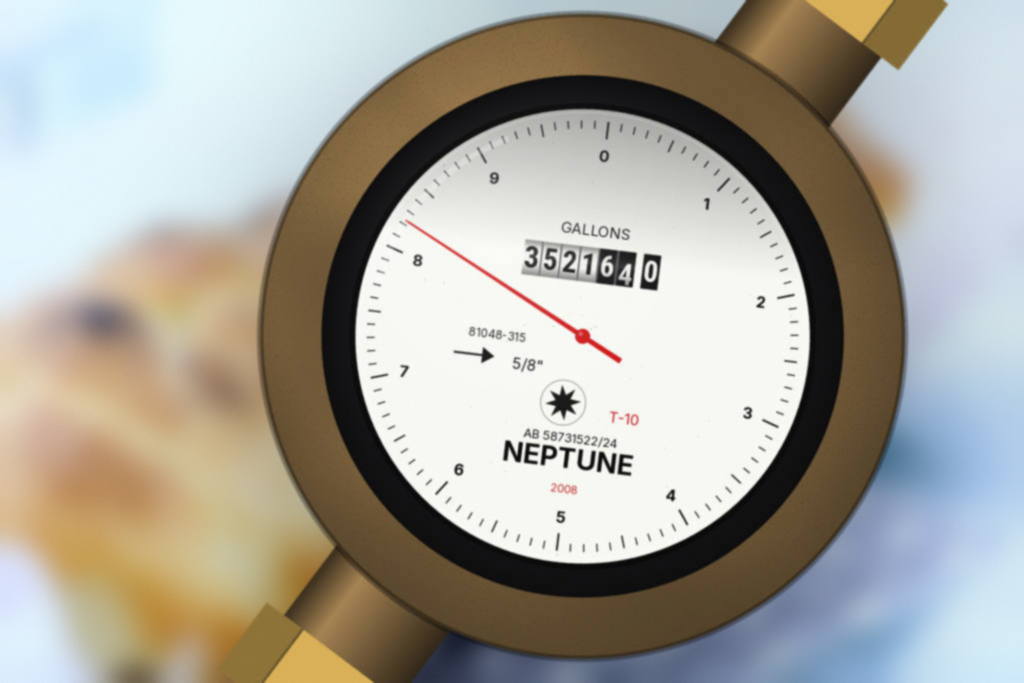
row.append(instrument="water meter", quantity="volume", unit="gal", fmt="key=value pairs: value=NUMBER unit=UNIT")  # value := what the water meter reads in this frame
value=3521638.2 unit=gal
